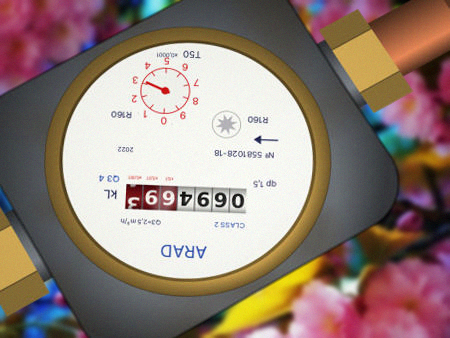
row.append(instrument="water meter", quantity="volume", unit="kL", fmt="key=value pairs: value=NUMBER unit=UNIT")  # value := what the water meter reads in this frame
value=694.6933 unit=kL
